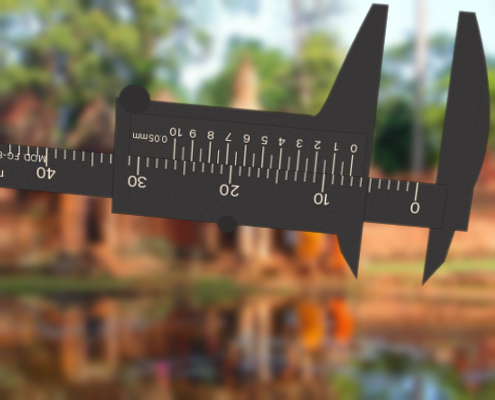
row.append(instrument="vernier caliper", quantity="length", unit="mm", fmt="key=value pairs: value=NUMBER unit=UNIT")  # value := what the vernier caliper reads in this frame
value=7.2 unit=mm
